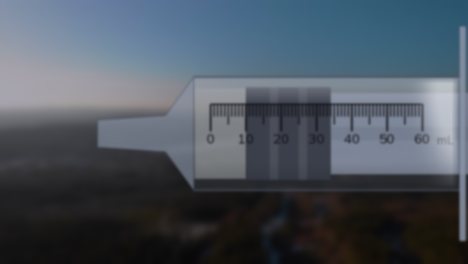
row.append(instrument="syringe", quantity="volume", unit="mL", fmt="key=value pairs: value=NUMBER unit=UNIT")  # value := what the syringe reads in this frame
value=10 unit=mL
